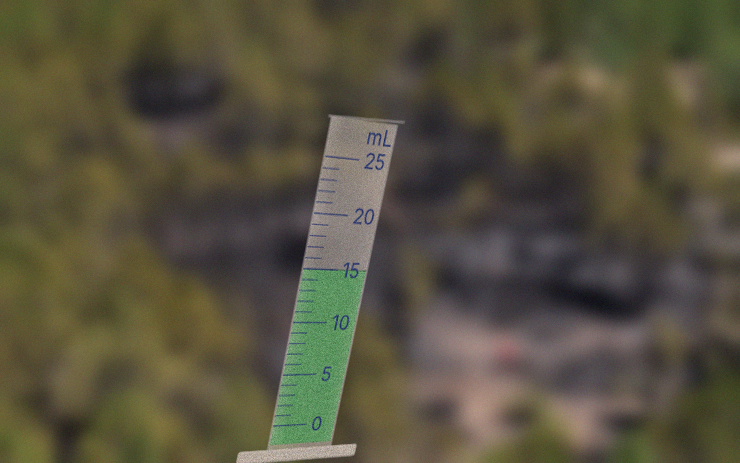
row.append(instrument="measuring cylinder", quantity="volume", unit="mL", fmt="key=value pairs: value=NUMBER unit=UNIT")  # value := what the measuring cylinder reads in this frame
value=15 unit=mL
